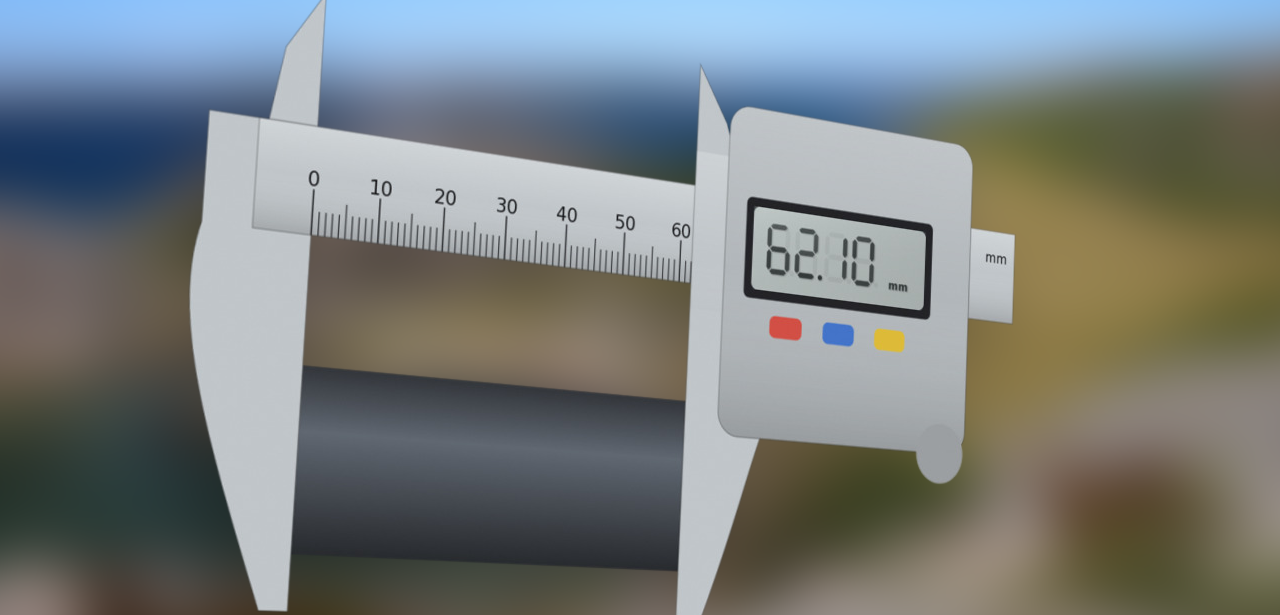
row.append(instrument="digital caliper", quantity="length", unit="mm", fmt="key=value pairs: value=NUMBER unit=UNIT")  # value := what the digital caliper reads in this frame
value=62.10 unit=mm
